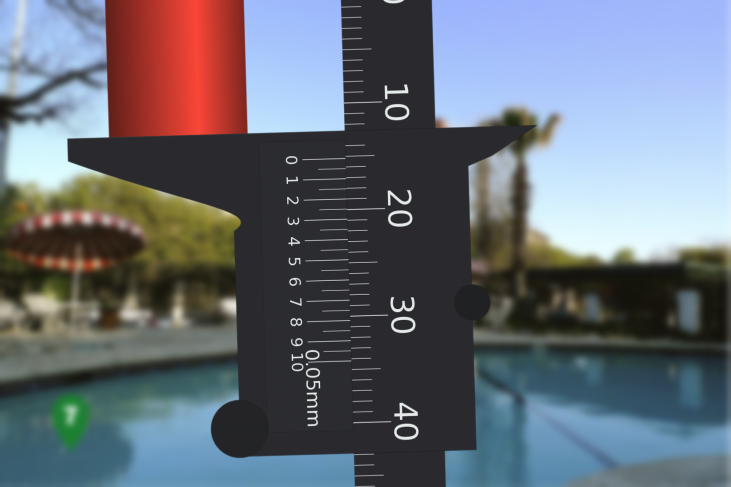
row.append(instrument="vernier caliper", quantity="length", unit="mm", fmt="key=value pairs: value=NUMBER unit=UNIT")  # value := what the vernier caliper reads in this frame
value=15.2 unit=mm
